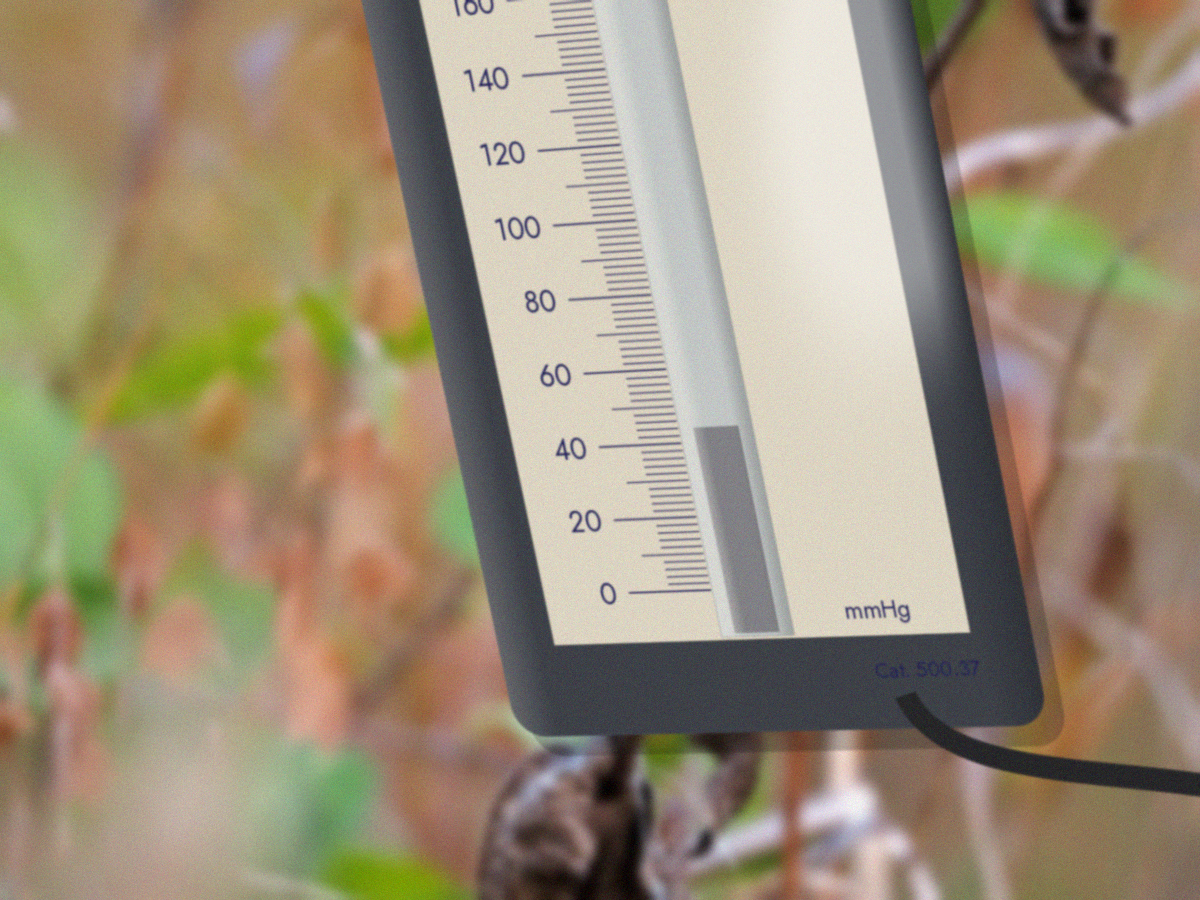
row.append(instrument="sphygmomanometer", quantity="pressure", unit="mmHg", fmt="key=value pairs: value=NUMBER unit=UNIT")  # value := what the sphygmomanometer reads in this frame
value=44 unit=mmHg
